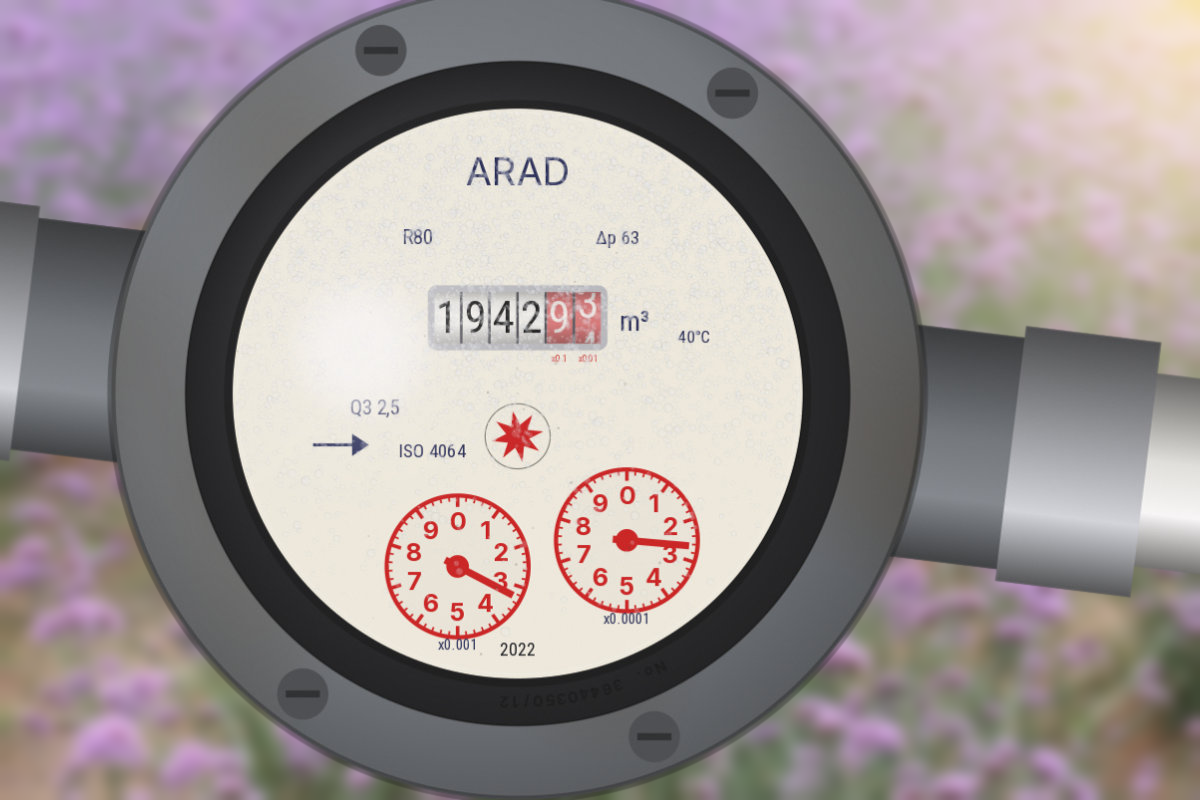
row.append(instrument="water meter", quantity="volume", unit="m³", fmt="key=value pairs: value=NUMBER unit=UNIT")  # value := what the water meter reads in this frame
value=1942.9332 unit=m³
